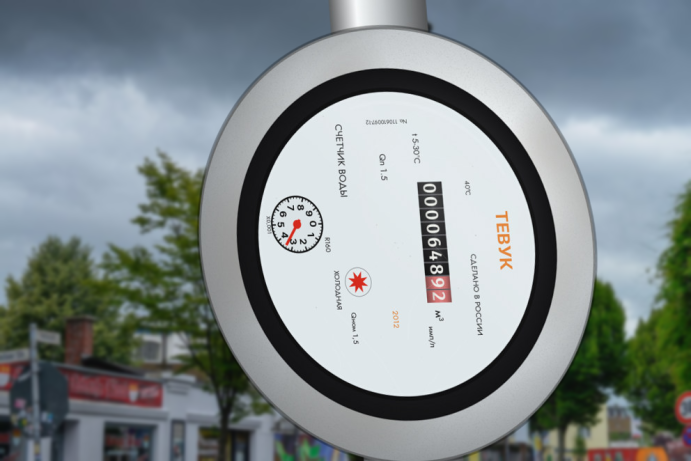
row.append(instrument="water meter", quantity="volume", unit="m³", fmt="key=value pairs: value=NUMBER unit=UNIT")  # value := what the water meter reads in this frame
value=648.923 unit=m³
